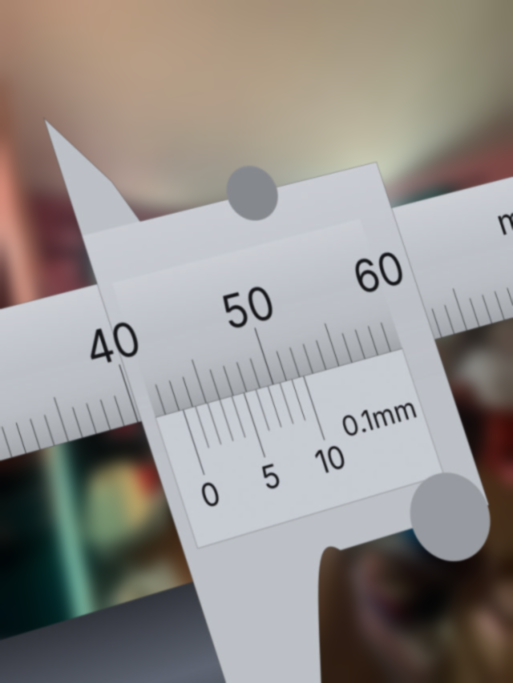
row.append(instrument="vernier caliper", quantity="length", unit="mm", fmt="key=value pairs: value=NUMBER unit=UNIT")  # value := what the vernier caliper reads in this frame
value=43.3 unit=mm
